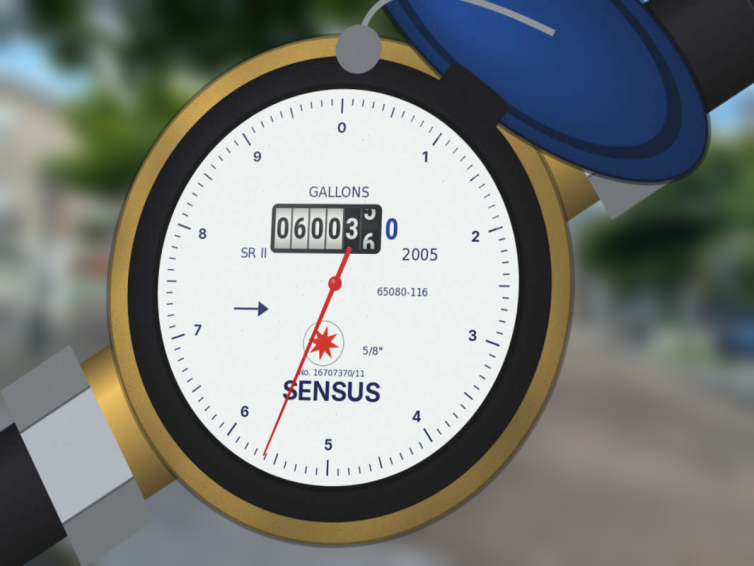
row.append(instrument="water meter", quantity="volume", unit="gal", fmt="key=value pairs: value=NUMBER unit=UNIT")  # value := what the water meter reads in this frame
value=600355.6 unit=gal
